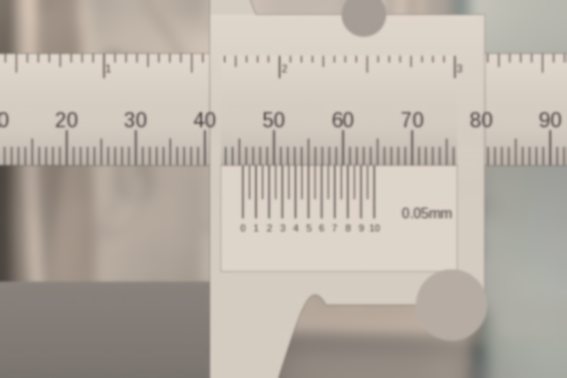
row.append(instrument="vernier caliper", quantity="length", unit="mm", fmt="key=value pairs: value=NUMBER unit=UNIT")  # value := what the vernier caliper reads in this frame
value=45.5 unit=mm
